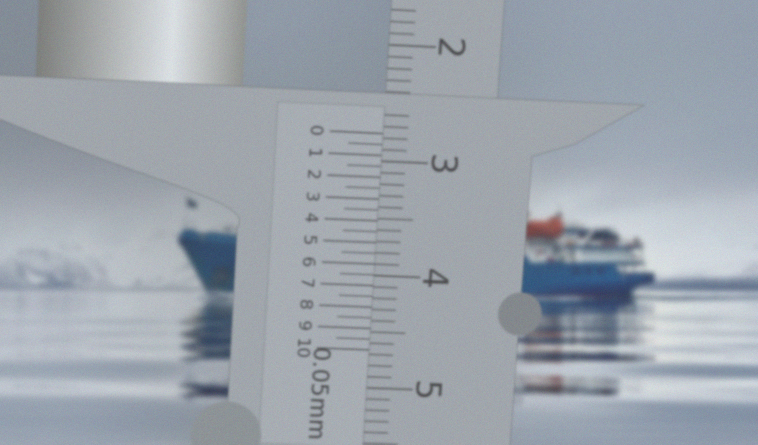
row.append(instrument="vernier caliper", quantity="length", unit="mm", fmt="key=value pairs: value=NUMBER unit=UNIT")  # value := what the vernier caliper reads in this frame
value=27.6 unit=mm
